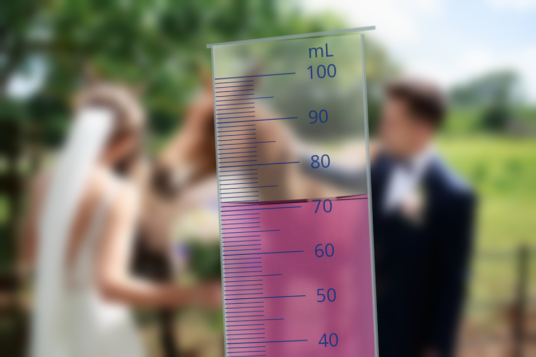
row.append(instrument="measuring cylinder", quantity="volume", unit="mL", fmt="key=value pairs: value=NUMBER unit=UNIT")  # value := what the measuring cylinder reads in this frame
value=71 unit=mL
